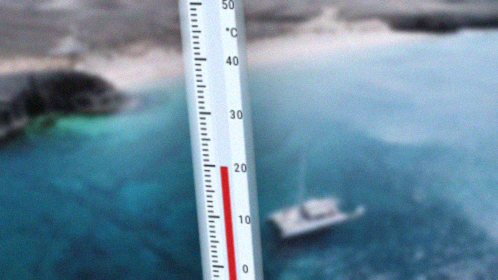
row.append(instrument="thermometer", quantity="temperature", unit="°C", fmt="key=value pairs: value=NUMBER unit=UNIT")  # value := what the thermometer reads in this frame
value=20 unit=°C
